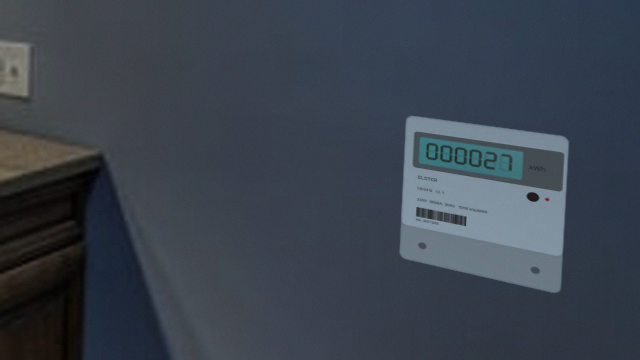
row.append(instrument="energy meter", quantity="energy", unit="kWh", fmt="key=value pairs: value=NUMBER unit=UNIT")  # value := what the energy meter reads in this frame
value=27 unit=kWh
